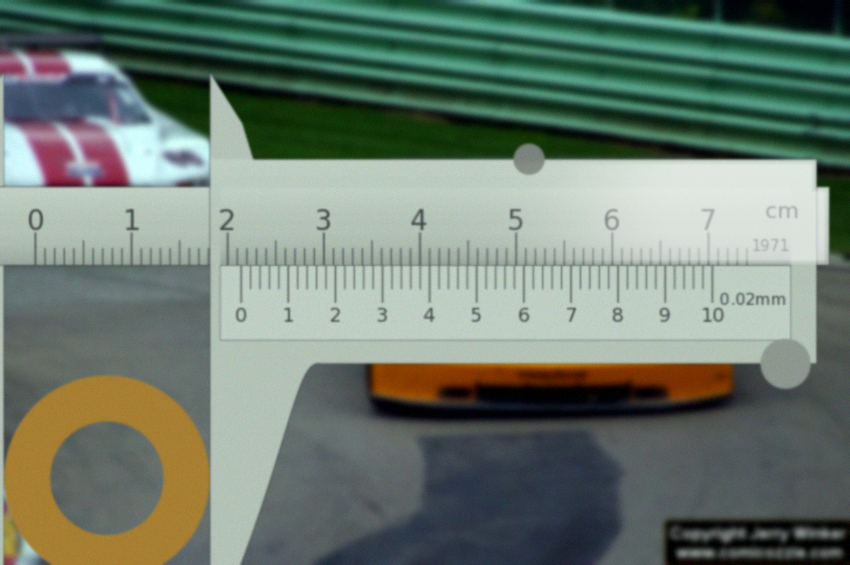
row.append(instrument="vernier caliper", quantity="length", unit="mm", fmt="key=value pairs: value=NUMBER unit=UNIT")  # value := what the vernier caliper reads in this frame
value=21.4 unit=mm
